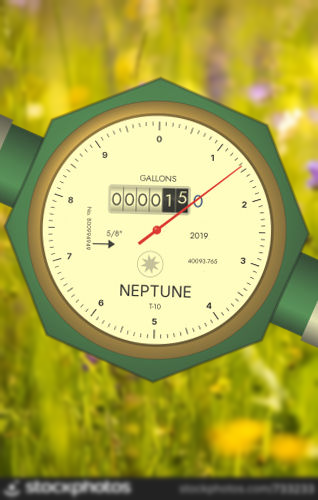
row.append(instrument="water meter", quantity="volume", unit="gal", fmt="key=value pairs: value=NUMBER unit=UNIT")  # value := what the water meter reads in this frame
value=151.4 unit=gal
